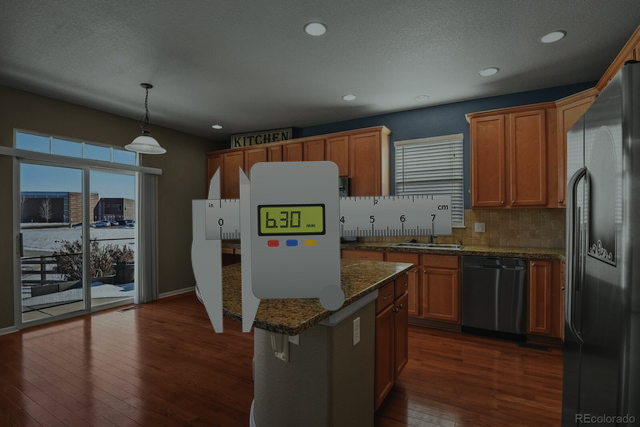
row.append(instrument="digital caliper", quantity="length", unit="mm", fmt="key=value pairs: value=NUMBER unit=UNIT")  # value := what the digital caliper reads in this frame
value=6.30 unit=mm
